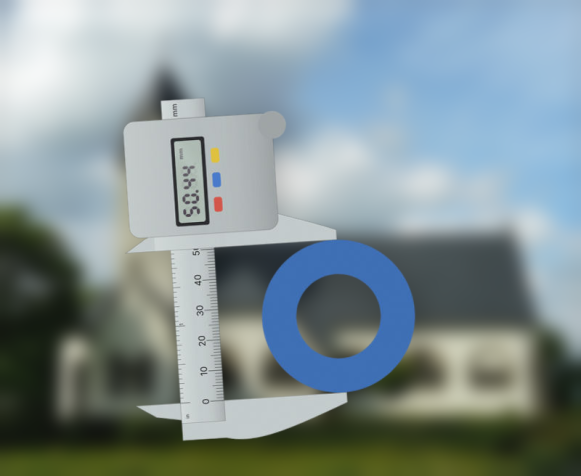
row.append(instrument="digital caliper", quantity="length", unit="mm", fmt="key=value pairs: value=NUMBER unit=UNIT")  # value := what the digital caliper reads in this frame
value=50.44 unit=mm
